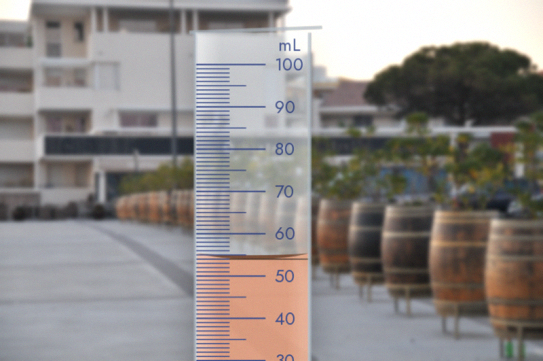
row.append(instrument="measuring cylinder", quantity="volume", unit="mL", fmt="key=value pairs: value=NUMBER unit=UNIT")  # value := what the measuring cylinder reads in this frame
value=54 unit=mL
